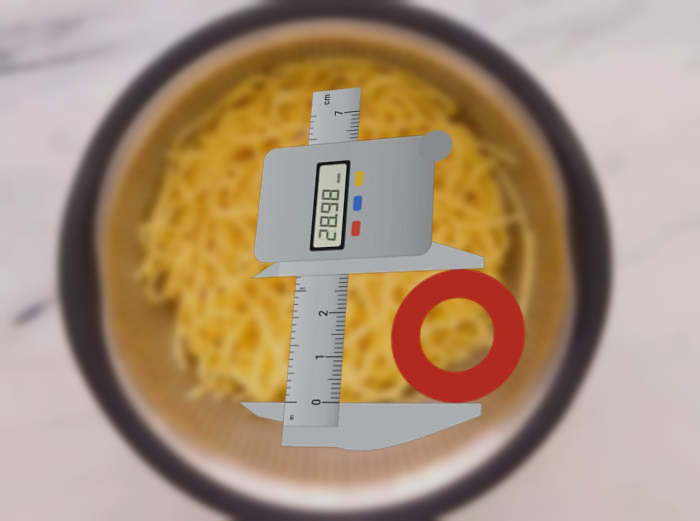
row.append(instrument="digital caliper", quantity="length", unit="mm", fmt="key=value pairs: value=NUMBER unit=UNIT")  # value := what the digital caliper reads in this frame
value=28.98 unit=mm
